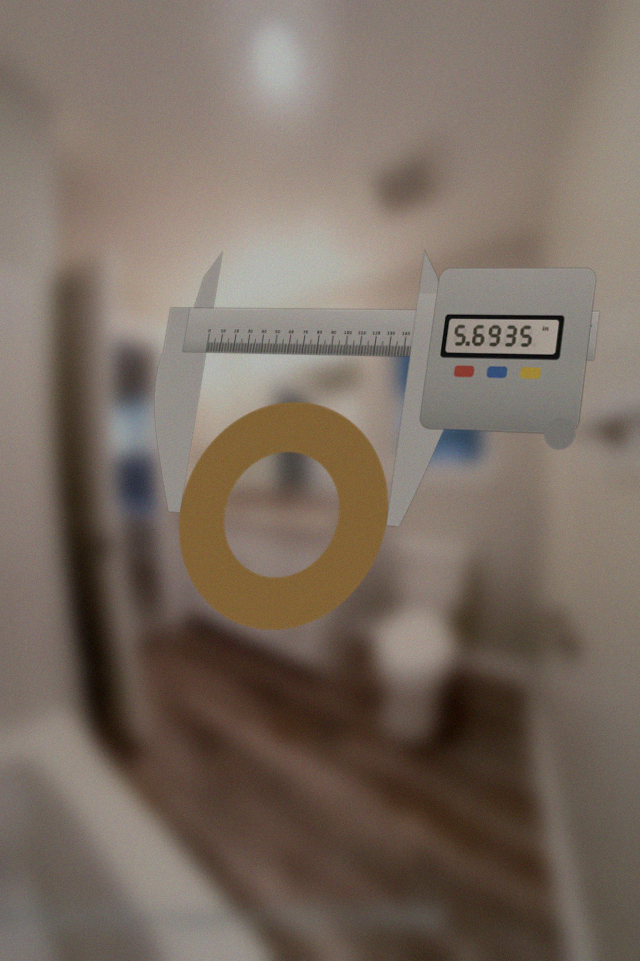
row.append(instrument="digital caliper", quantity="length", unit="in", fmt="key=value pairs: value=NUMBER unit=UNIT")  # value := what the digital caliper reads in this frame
value=5.6935 unit=in
